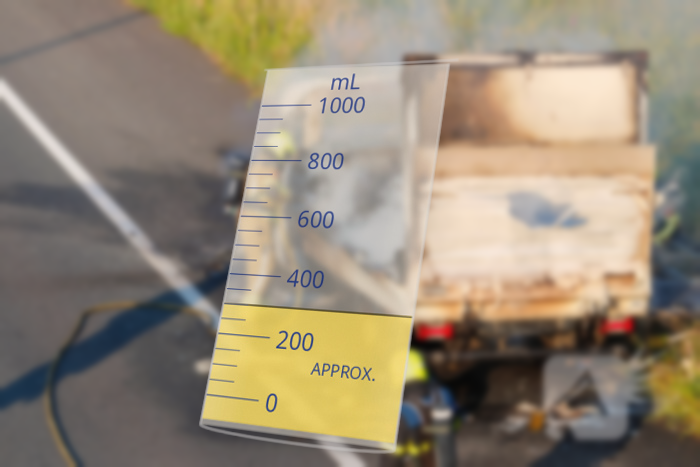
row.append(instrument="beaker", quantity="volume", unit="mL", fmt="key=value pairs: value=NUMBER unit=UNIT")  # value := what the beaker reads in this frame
value=300 unit=mL
